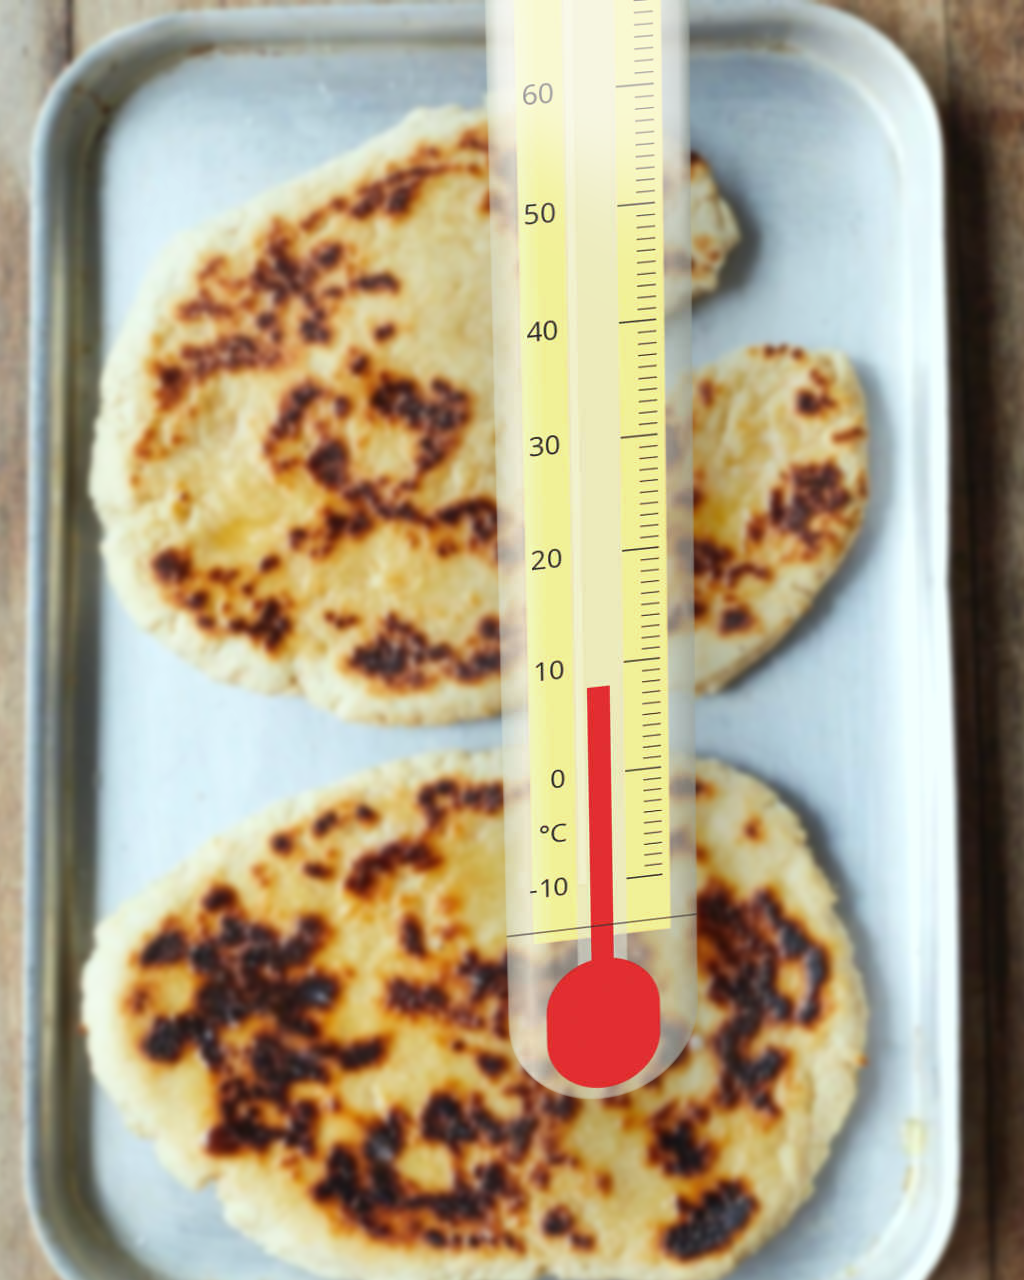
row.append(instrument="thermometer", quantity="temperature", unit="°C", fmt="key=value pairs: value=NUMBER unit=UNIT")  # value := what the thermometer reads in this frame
value=8 unit=°C
